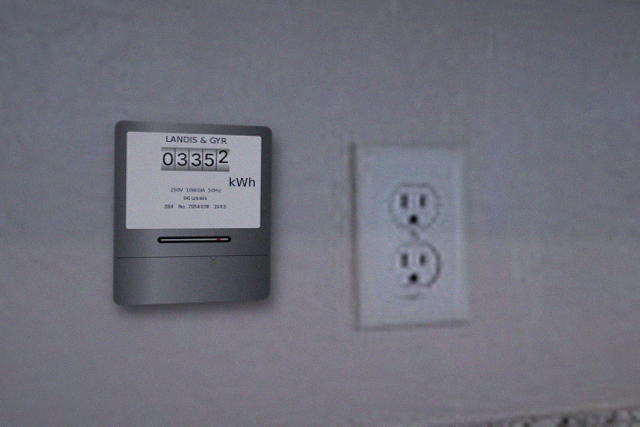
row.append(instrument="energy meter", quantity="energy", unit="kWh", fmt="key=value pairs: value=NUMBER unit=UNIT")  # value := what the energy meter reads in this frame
value=3352 unit=kWh
